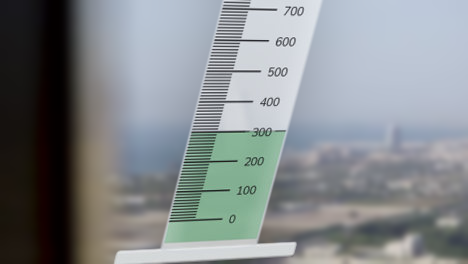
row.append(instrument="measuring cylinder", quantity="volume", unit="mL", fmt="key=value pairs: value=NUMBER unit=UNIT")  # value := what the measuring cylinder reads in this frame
value=300 unit=mL
